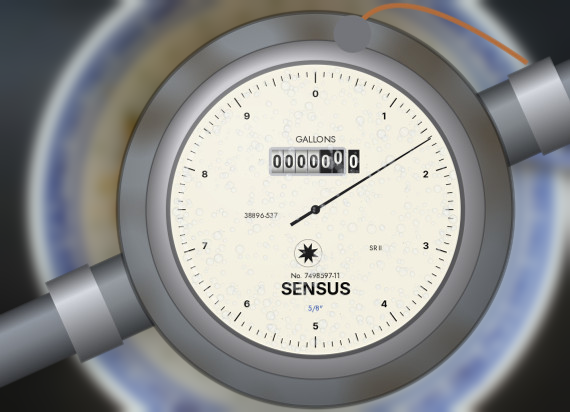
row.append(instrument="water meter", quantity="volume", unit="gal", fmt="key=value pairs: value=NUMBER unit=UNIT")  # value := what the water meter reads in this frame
value=1.6 unit=gal
